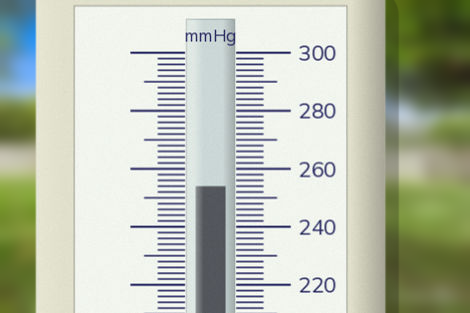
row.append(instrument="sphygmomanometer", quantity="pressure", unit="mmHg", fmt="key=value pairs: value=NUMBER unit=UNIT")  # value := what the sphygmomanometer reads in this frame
value=254 unit=mmHg
